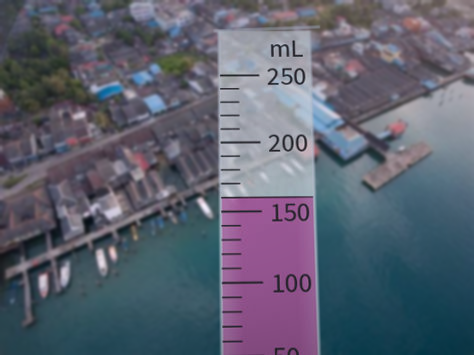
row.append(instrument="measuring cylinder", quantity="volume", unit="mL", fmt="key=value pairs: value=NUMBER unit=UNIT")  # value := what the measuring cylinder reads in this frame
value=160 unit=mL
